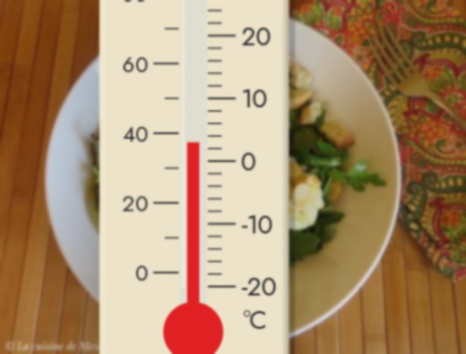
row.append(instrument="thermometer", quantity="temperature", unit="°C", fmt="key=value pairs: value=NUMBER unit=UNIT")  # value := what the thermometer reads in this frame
value=3 unit=°C
